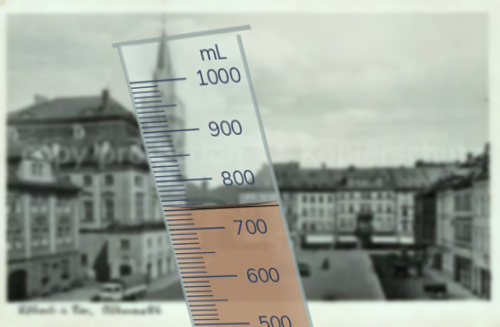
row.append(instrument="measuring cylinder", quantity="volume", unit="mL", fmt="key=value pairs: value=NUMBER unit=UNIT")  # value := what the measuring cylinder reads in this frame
value=740 unit=mL
